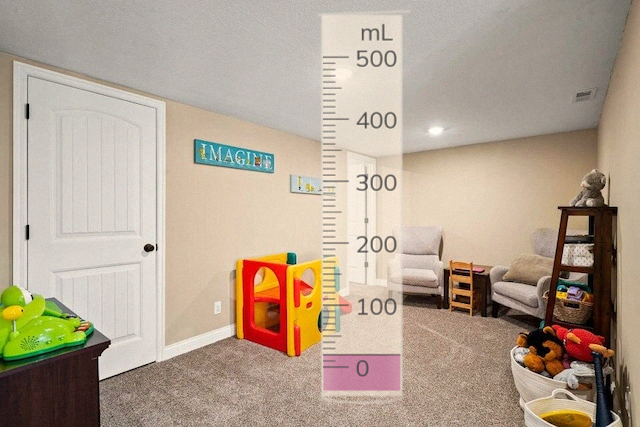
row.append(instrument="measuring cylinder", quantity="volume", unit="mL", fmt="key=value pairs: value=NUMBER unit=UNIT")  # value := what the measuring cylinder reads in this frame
value=20 unit=mL
